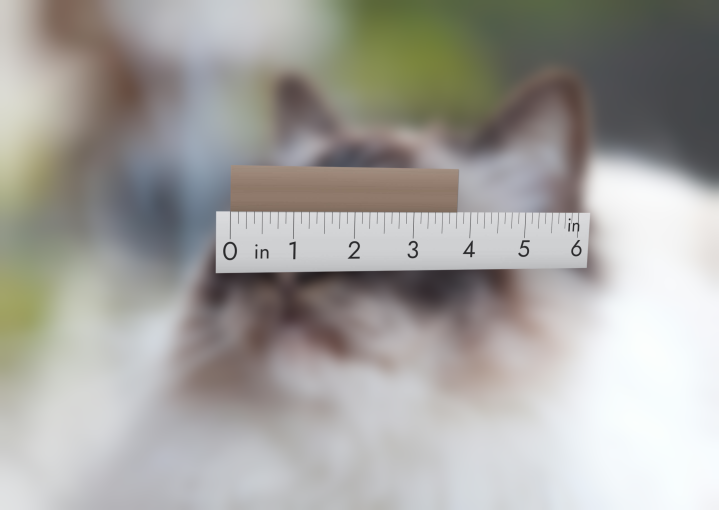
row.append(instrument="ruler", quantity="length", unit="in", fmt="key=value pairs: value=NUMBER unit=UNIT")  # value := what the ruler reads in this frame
value=3.75 unit=in
